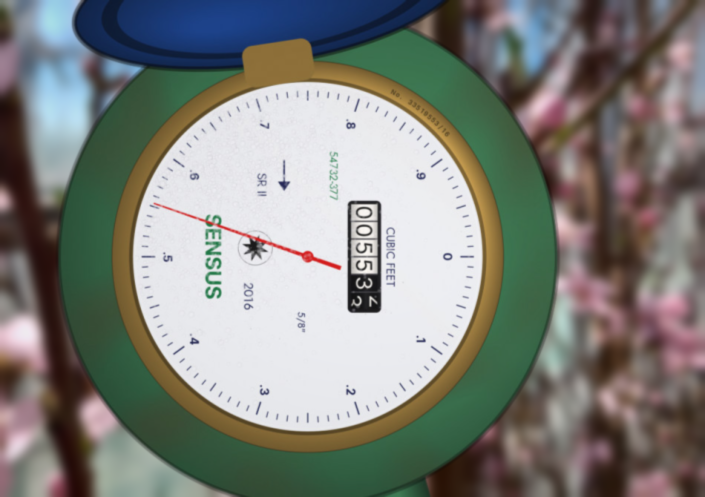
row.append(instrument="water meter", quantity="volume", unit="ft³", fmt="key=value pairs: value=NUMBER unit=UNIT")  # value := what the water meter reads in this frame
value=5532.55 unit=ft³
